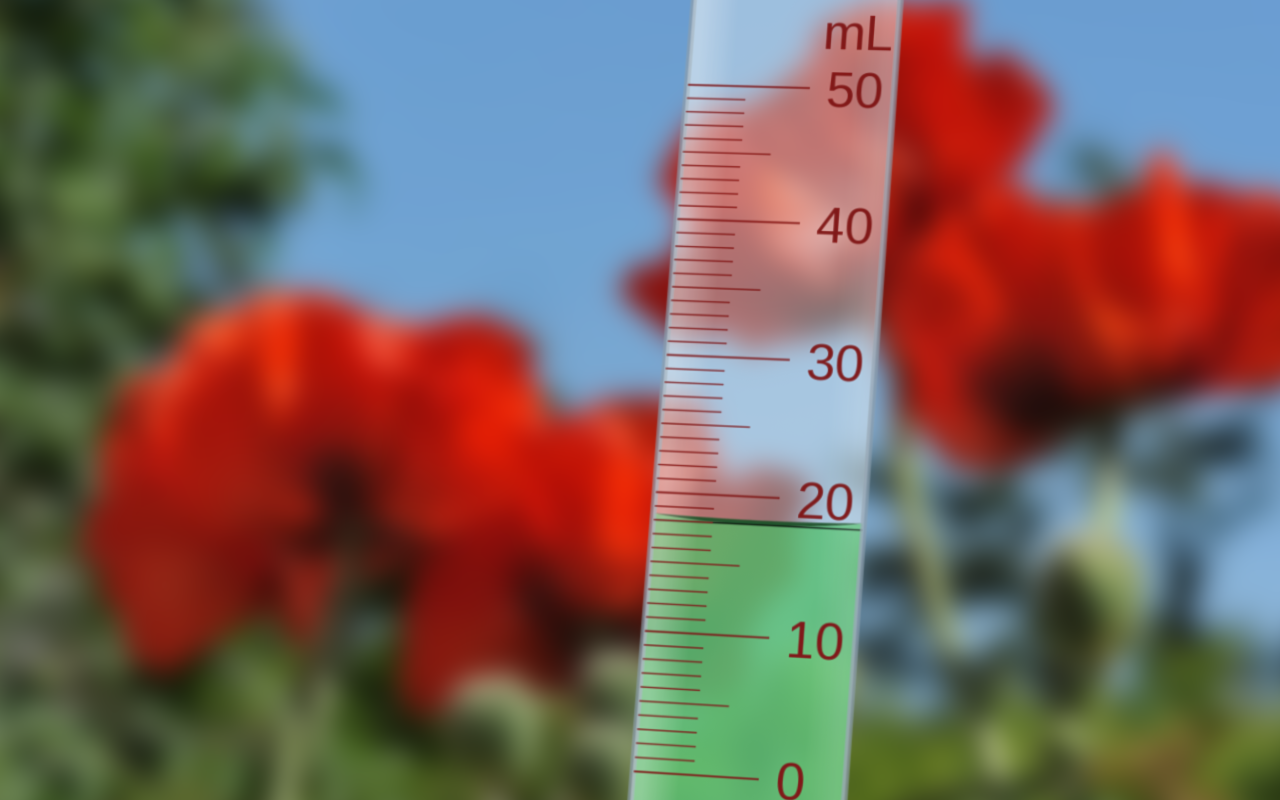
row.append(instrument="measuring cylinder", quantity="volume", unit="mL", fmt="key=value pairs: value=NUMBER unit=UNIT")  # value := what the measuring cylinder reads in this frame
value=18 unit=mL
